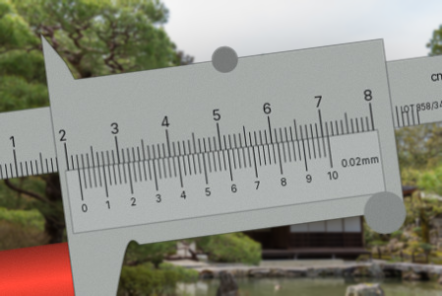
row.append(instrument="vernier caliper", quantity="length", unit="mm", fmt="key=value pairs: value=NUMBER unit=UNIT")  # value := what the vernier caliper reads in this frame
value=22.0 unit=mm
